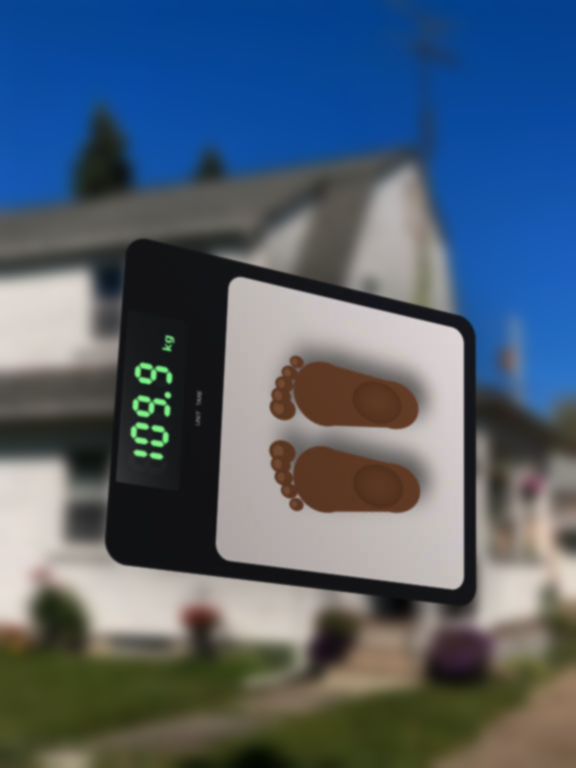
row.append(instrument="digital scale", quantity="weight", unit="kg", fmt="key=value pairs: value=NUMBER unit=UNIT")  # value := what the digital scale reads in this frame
value=109.9 unit=kg
